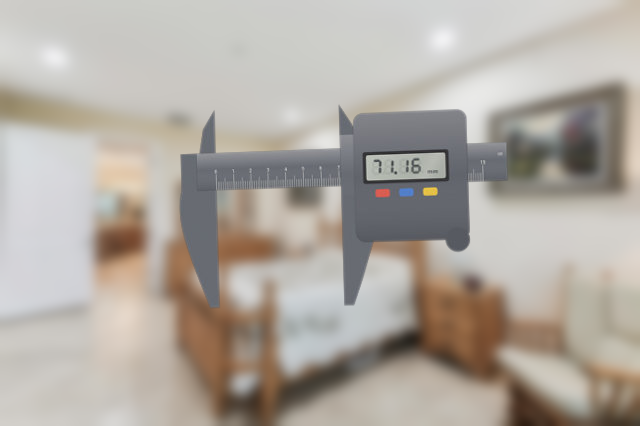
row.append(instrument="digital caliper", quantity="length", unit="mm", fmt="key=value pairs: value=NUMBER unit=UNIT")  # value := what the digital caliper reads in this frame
value=71.16 unit=mm
